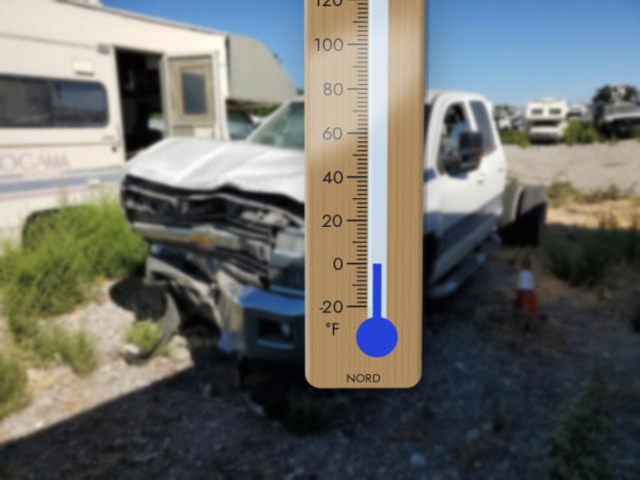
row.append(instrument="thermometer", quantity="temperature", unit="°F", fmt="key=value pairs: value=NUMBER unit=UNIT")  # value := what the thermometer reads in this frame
value=0 unit=°F
